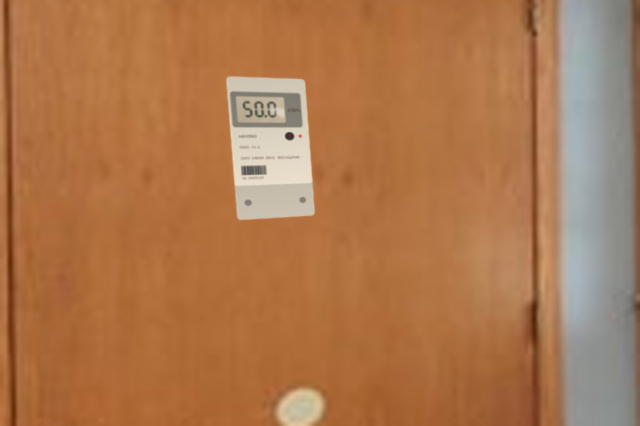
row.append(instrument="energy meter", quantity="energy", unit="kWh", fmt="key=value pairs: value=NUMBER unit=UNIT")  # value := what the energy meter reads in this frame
value=50.0 unit=kWh
